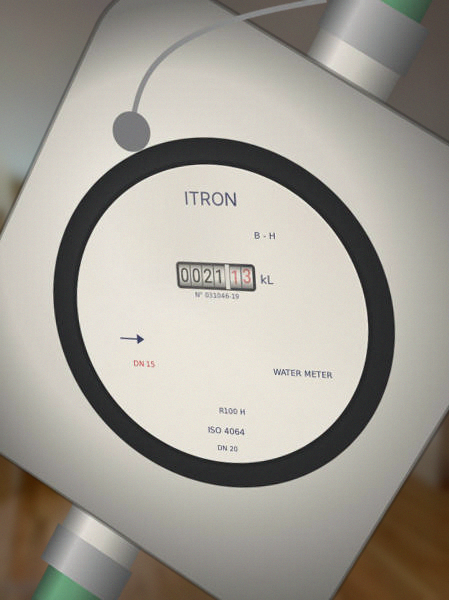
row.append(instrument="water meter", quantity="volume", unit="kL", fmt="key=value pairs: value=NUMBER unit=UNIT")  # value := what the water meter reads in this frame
value=21.13 unit=kL
